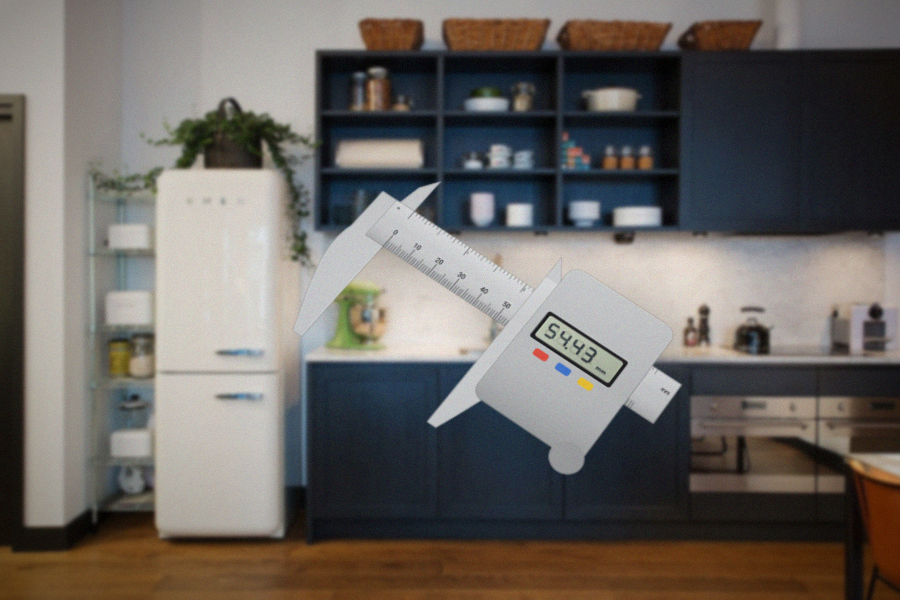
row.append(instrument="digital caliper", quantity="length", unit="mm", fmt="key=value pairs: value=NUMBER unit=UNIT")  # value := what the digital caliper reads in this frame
value=54.43 unit=mm
